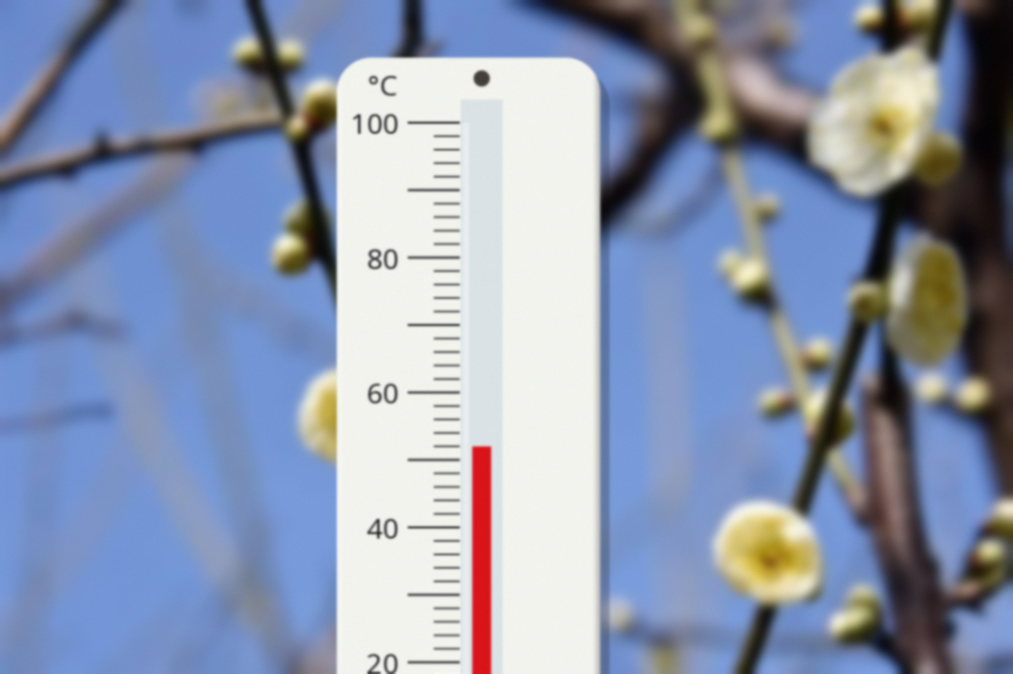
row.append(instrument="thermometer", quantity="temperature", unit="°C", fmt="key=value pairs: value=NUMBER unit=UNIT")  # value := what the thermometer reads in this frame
value=52 unit=°C
